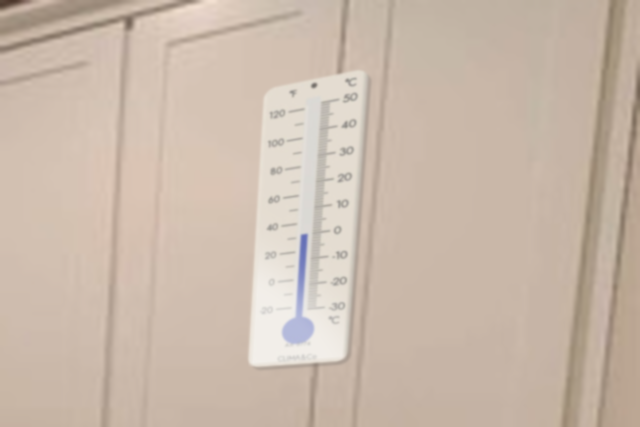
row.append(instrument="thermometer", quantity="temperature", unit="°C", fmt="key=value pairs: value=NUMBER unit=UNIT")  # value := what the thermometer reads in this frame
value=0 unit=°C
